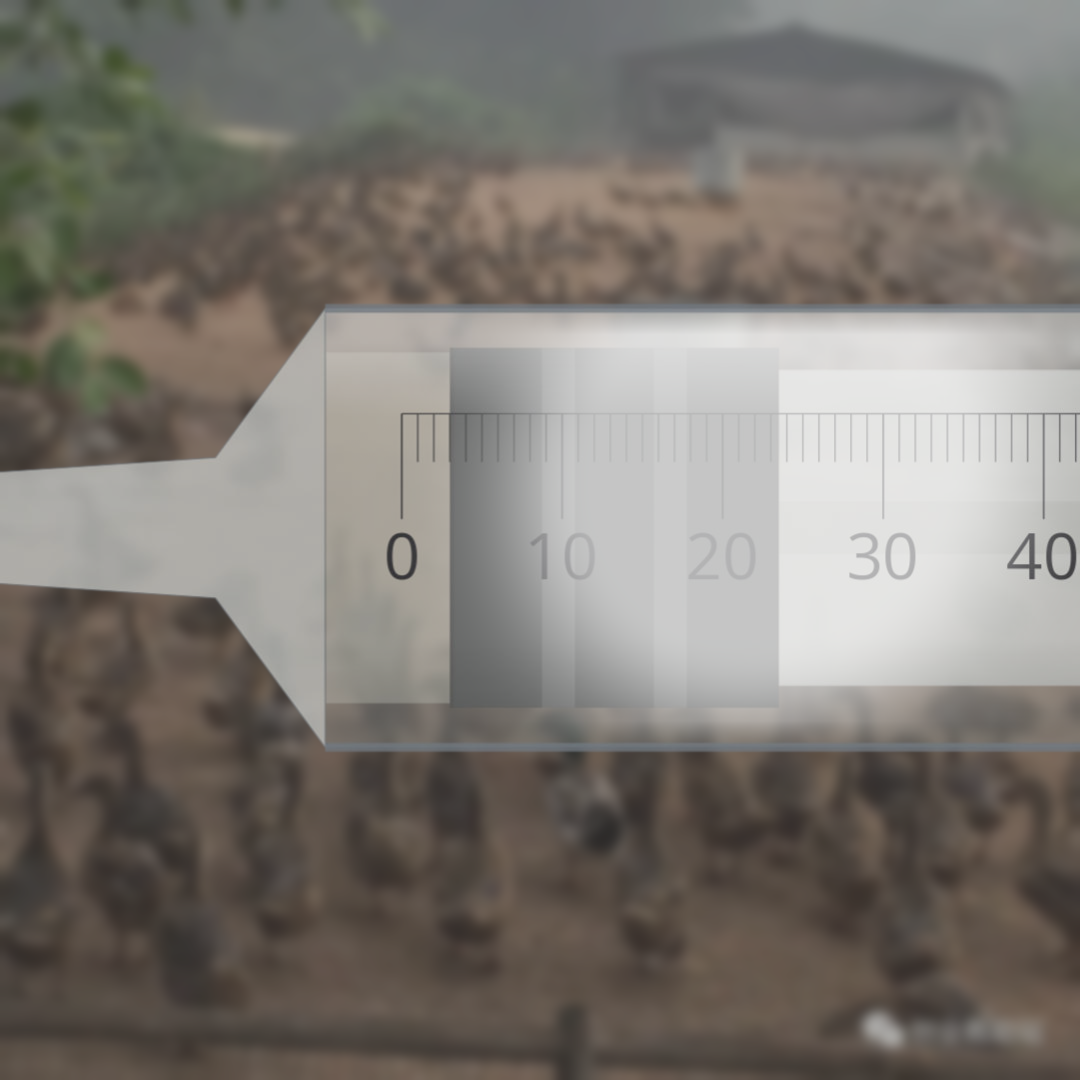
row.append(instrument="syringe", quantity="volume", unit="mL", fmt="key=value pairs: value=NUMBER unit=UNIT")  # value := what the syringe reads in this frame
value=3 unit=mL
